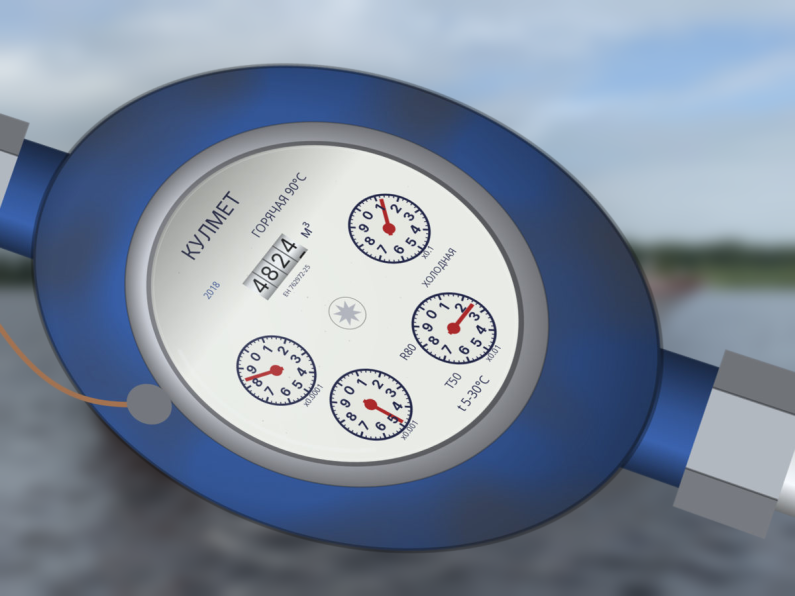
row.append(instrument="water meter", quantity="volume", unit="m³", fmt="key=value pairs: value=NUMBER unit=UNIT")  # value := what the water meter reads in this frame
value=4824.1248 unit=m³
